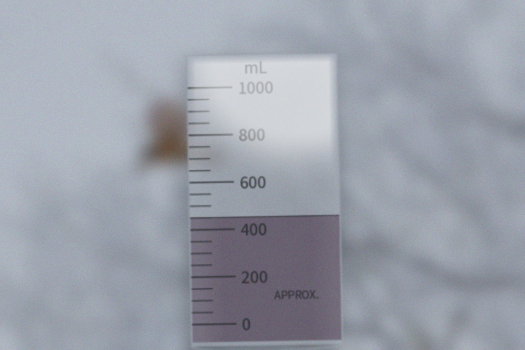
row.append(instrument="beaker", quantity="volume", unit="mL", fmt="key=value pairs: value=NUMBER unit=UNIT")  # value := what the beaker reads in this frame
value=450 unit=mL
